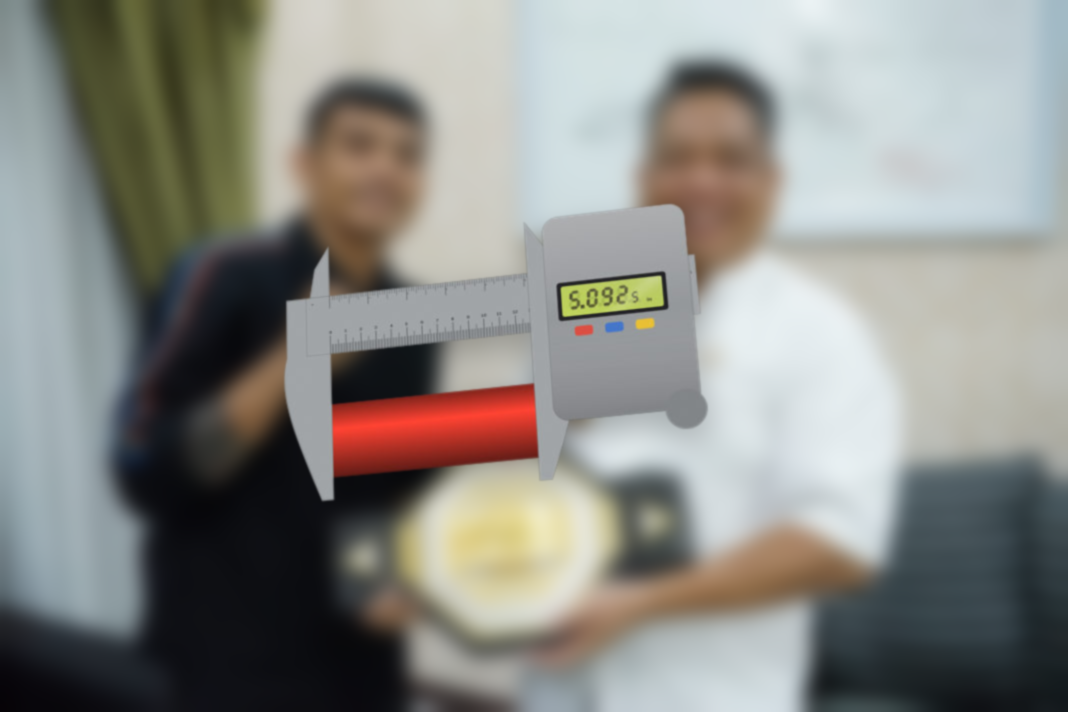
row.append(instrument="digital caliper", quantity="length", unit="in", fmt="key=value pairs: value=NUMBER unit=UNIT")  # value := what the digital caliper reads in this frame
value=5.0925 unit=in
